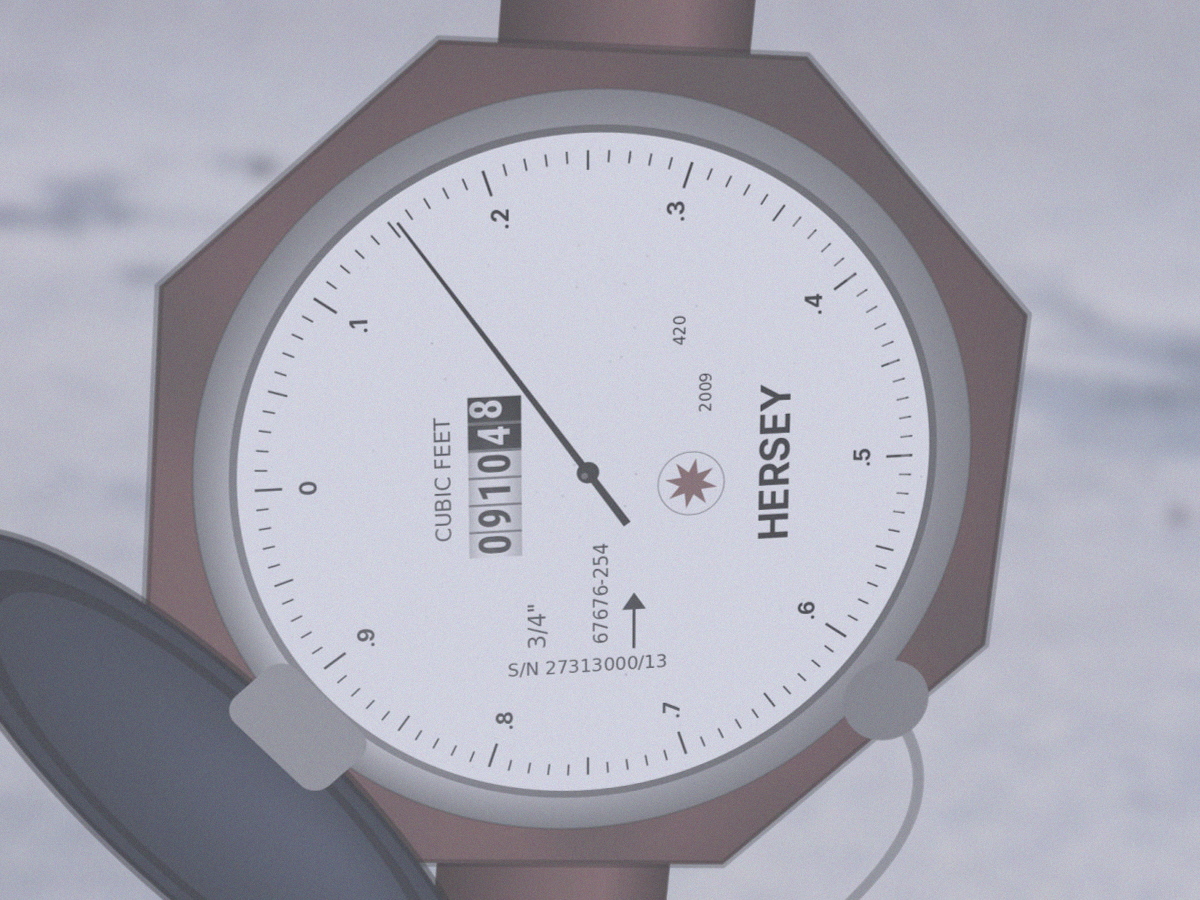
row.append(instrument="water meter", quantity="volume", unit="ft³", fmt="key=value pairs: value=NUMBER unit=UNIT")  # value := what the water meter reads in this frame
value=91048.15 unit=ft³
